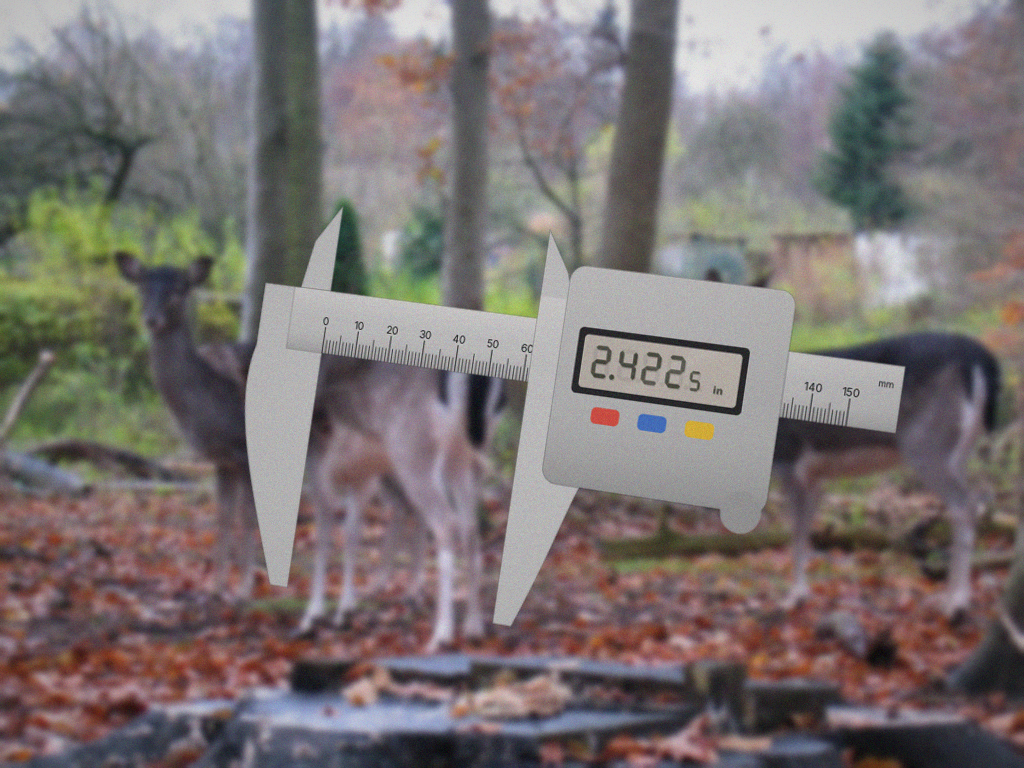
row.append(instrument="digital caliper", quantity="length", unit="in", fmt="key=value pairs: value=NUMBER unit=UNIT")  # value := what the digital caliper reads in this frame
value=2.4225 unit=in
